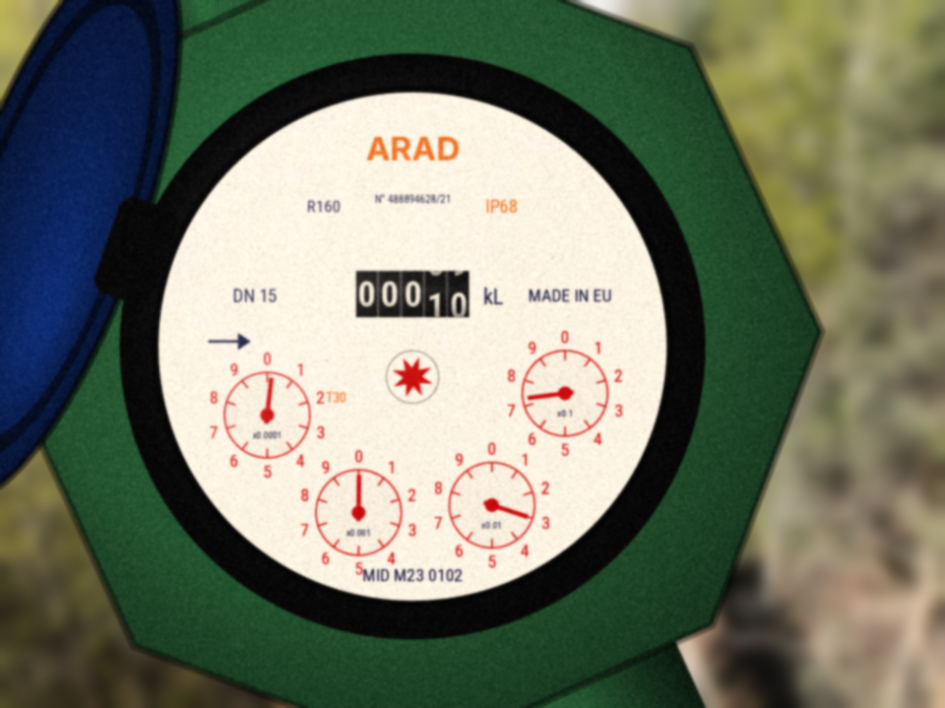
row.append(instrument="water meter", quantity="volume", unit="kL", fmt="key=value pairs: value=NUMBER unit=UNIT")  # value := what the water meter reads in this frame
value=9.7300 unit=kL
